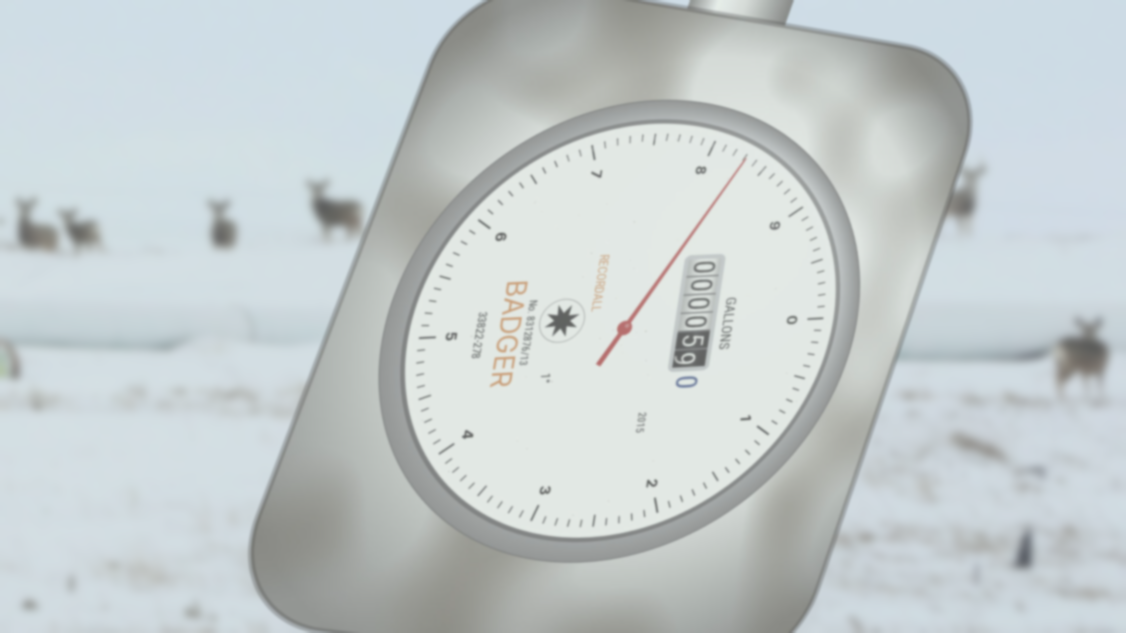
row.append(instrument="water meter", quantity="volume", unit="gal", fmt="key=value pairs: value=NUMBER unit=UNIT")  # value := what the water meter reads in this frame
value=588.3 unit=gal
